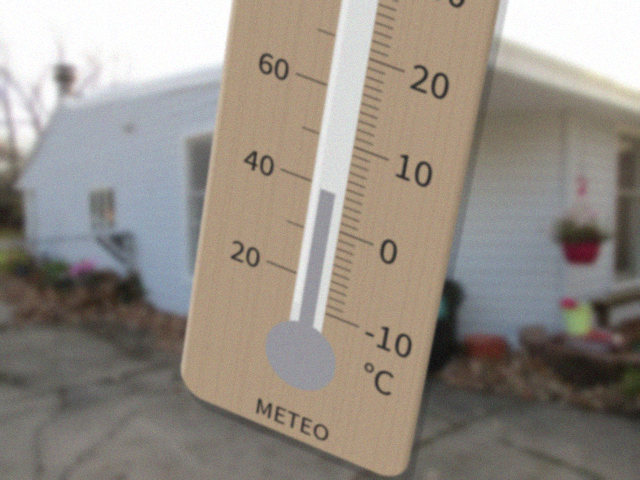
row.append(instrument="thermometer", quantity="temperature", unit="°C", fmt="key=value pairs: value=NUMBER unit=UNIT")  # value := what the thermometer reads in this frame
value=4 unit=°C
